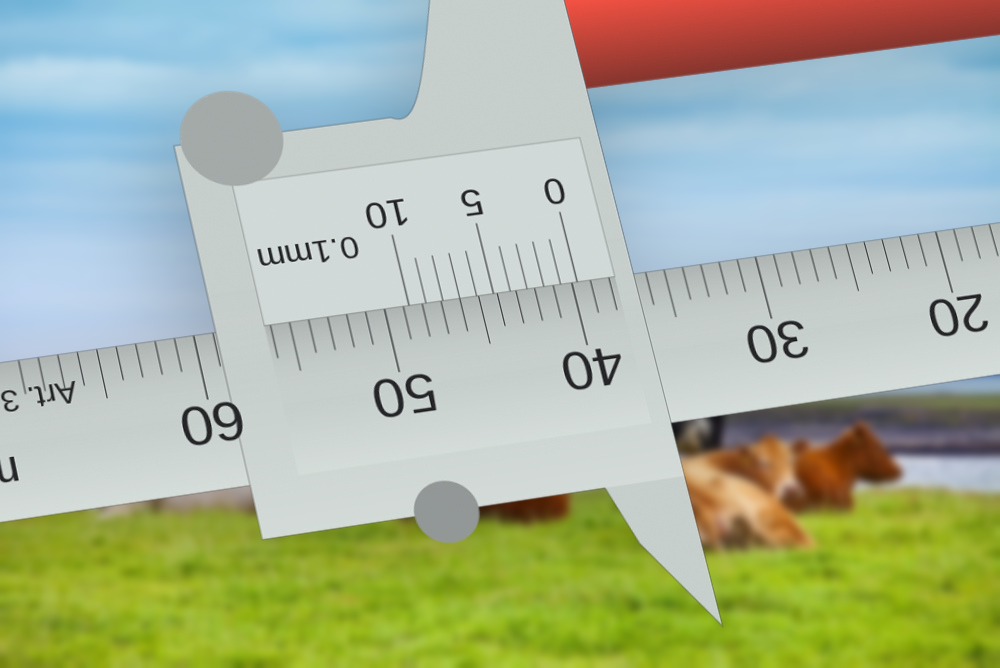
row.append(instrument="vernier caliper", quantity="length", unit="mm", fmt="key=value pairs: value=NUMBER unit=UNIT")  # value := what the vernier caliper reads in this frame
value=39.7 unit=mm
